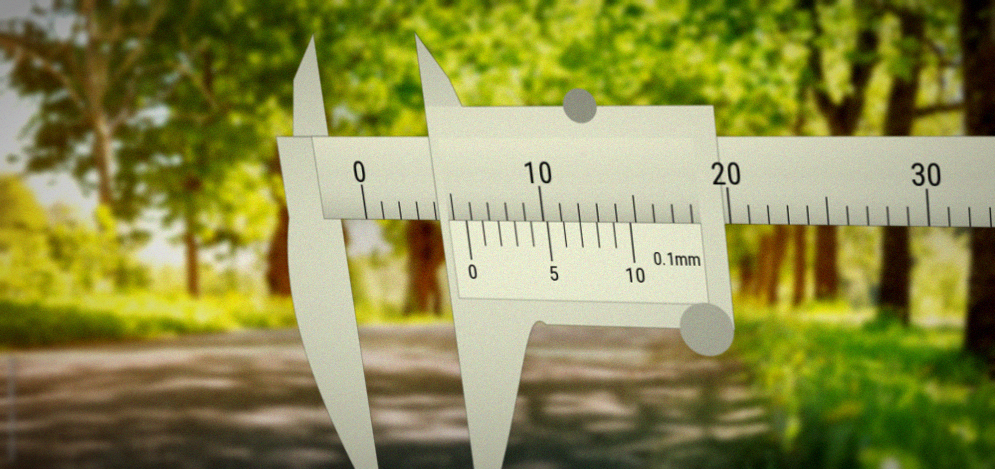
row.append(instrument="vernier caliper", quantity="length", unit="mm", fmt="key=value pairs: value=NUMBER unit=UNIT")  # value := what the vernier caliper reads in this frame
value=5.7 unit=mm
